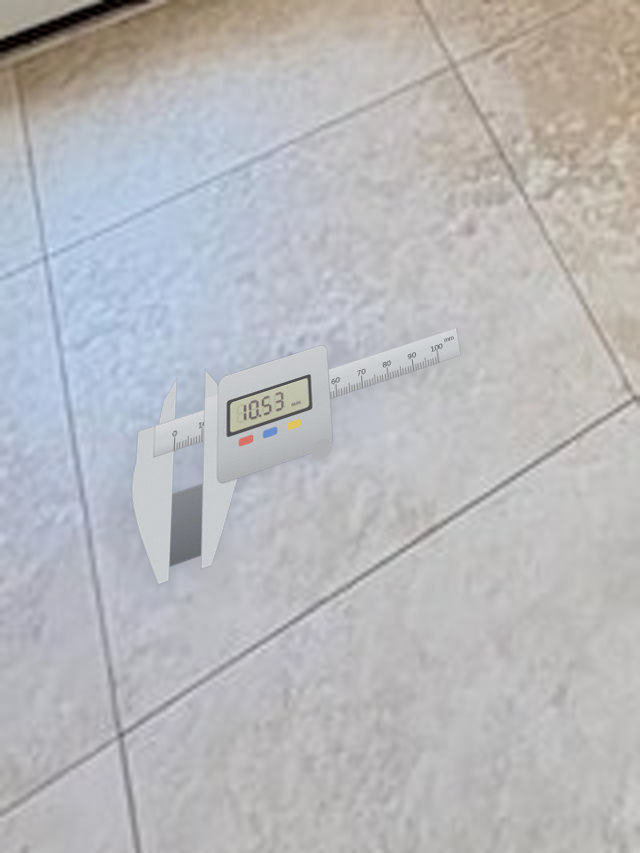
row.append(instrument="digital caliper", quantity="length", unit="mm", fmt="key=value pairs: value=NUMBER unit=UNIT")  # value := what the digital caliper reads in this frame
value=10.53 unit=mm
